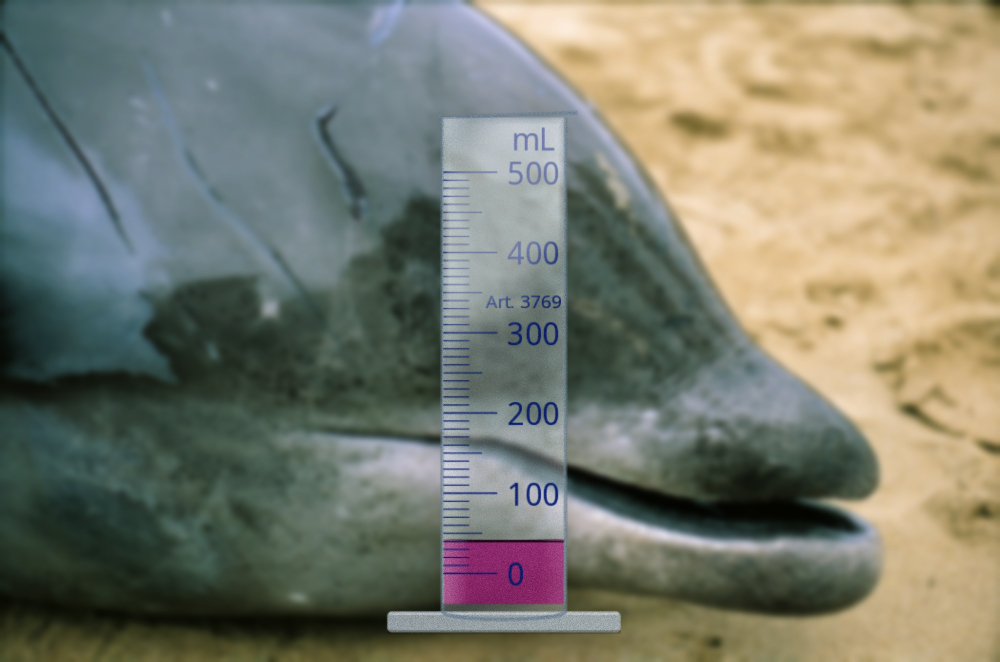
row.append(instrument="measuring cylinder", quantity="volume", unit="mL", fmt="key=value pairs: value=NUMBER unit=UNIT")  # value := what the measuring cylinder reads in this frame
value=40 unit=mL
